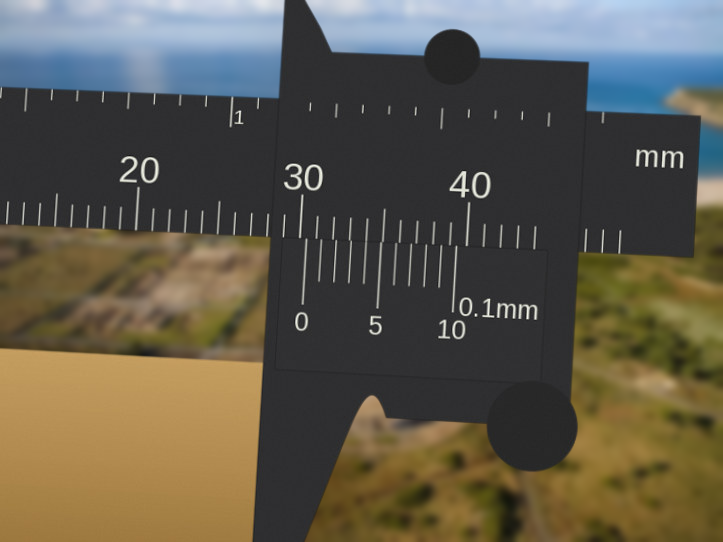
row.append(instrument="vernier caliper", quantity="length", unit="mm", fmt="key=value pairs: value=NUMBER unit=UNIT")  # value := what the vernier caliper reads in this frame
value=30.4 unit=mm
